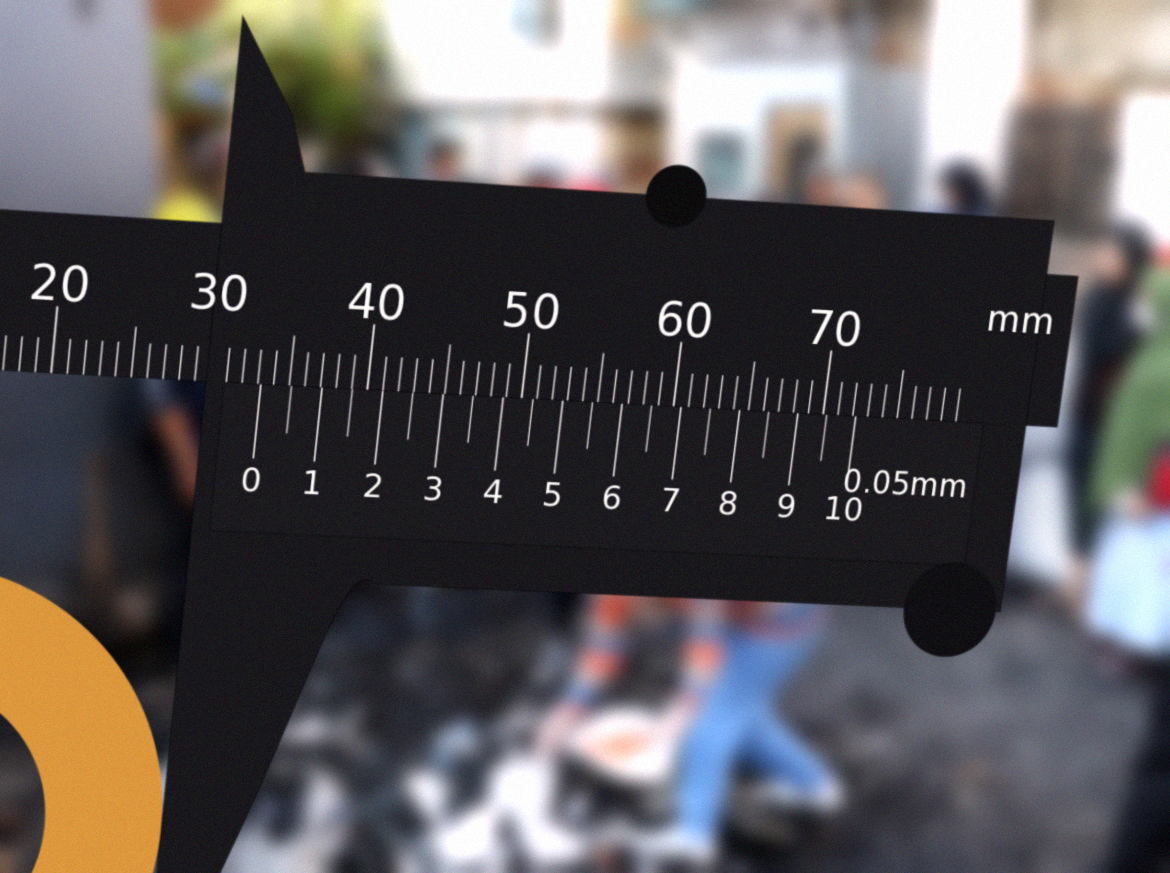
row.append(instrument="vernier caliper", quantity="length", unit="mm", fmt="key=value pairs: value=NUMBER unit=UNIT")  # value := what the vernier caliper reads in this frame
value=33.2 unit=mm
